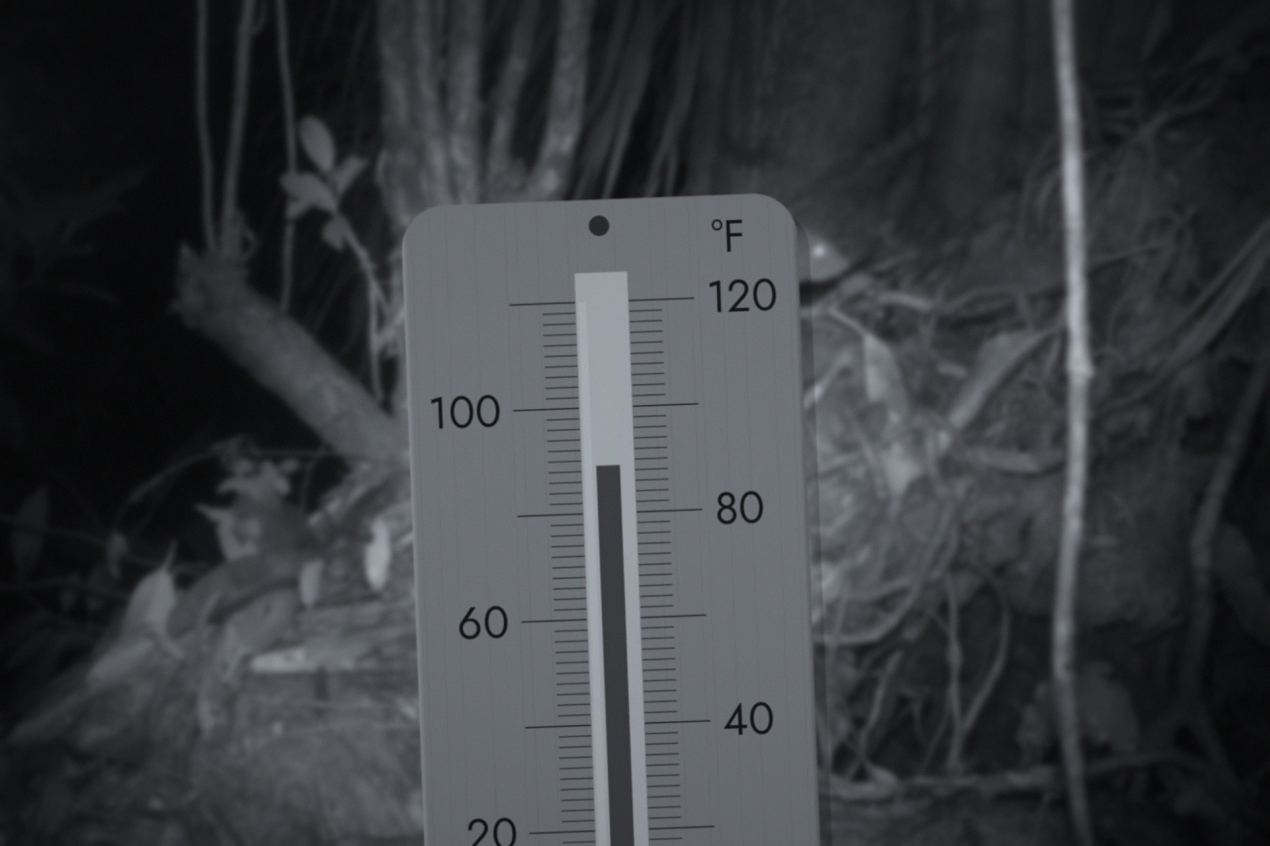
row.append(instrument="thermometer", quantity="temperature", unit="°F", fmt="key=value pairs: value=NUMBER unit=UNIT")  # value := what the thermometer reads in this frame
value=89 unit=°F
